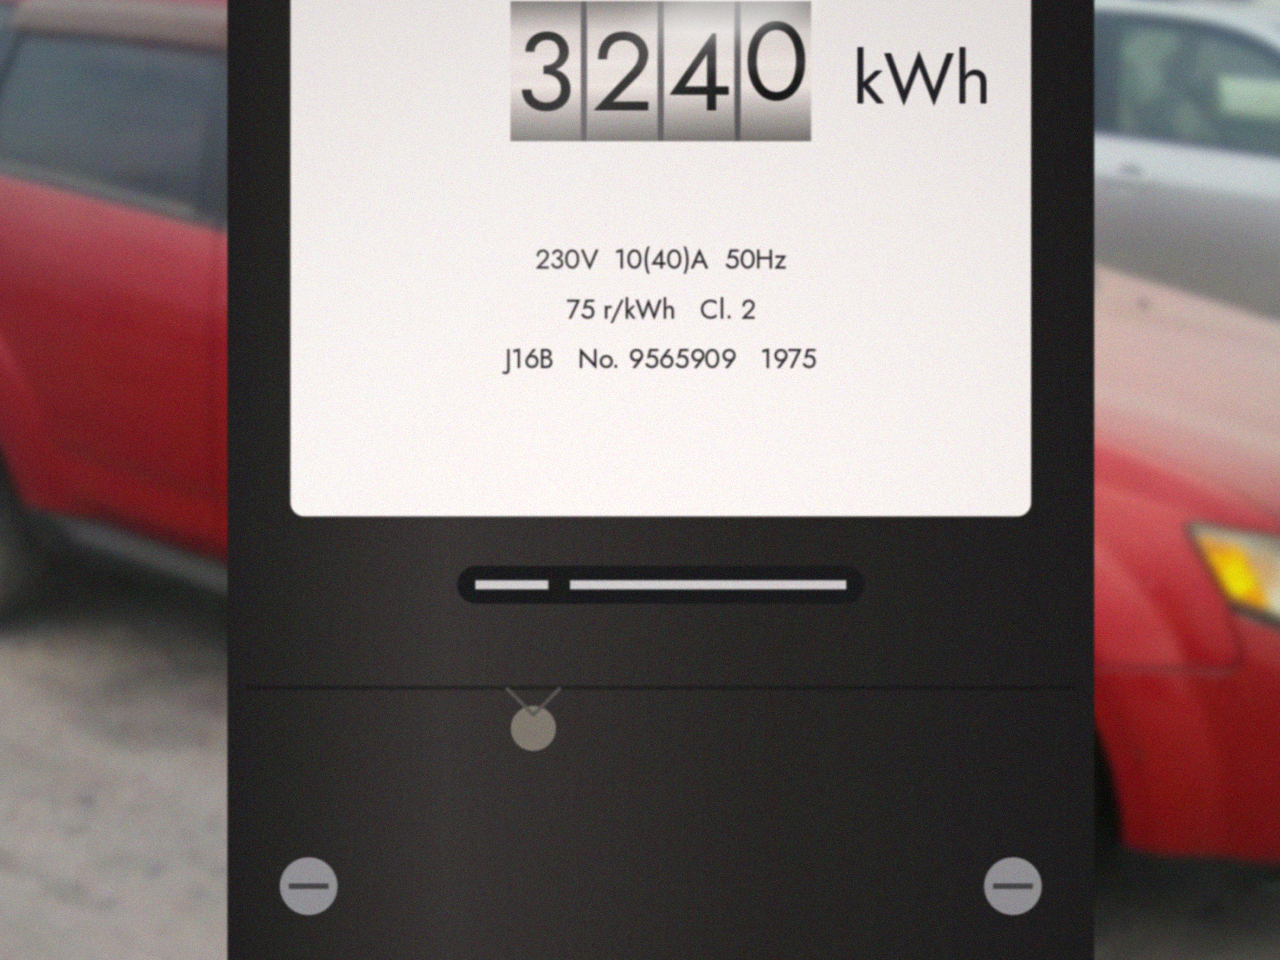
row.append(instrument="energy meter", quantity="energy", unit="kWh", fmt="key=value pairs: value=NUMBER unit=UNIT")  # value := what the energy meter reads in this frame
value=3240 unit=kWh
